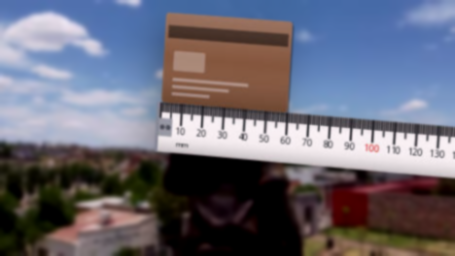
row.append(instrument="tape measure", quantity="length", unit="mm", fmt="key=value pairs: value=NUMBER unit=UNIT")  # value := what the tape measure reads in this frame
value=60 unit=mm
